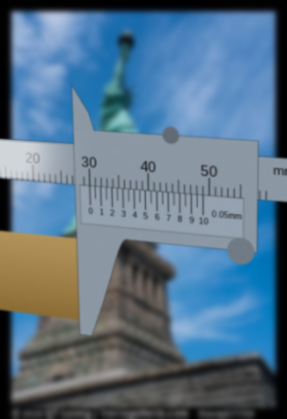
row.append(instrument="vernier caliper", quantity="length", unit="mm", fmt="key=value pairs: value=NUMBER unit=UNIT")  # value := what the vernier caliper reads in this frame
value=30.0 unit=mm
